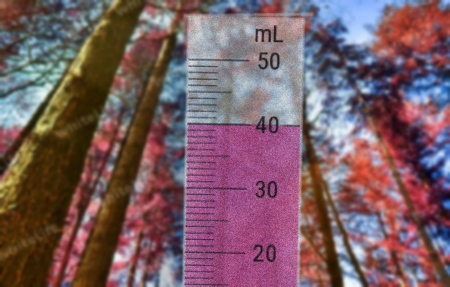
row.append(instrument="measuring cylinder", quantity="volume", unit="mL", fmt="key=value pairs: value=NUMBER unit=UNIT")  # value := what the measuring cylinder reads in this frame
value=40 unit=mL
